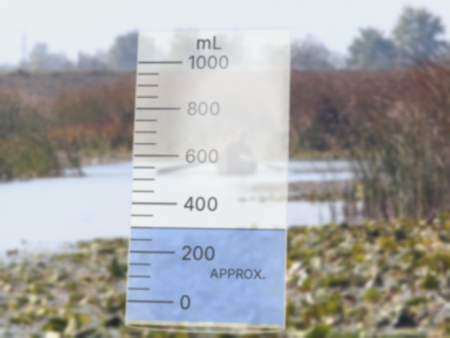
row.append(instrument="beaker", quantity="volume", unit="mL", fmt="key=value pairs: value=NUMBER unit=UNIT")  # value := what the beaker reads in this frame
value=300 unit=mL
